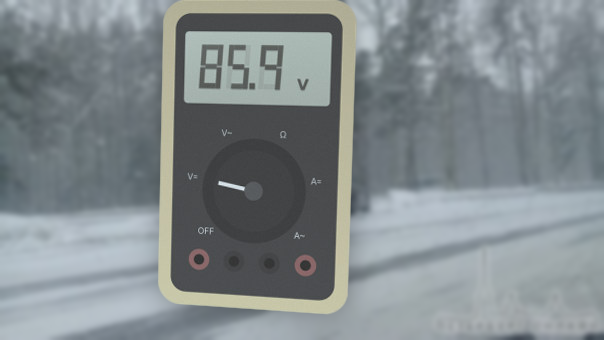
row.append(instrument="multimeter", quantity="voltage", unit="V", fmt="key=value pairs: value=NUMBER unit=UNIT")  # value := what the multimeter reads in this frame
value=85.9 unit=V
